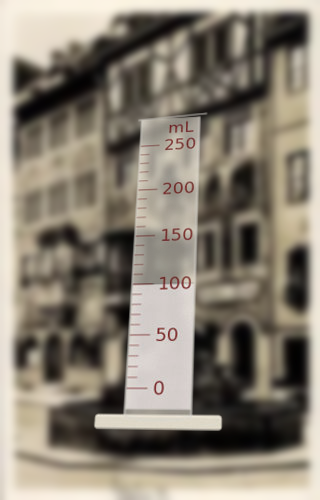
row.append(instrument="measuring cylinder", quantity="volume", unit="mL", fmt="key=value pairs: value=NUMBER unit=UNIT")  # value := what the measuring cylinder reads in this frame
value=100 unit=mL
